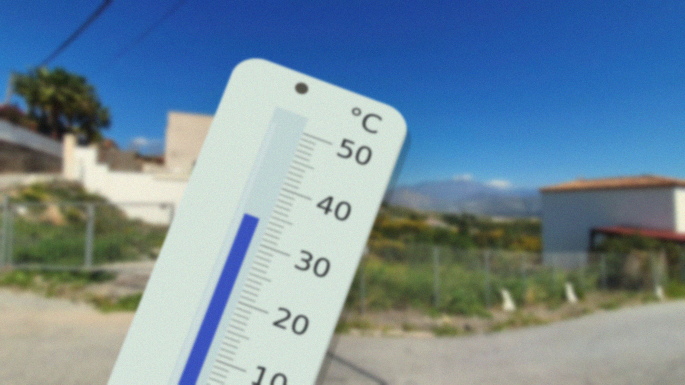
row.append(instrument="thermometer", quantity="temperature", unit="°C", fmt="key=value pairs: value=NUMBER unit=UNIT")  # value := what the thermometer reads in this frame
value=34 unit=°C
